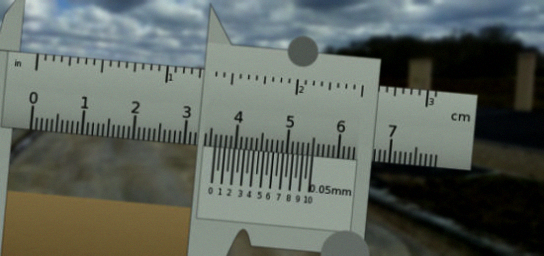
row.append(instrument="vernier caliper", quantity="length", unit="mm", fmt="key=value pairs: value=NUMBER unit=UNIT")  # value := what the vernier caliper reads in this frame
value=36.0 unit=mm
